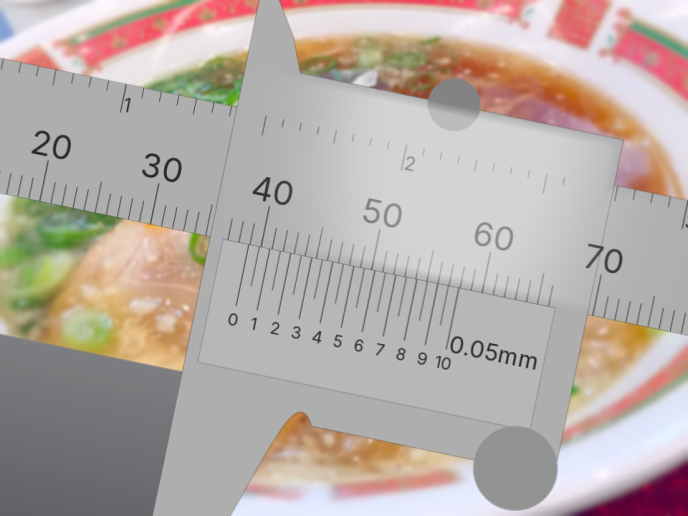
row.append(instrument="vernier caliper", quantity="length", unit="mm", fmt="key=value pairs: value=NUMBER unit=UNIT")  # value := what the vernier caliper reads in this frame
value=38.9 unit=mm
